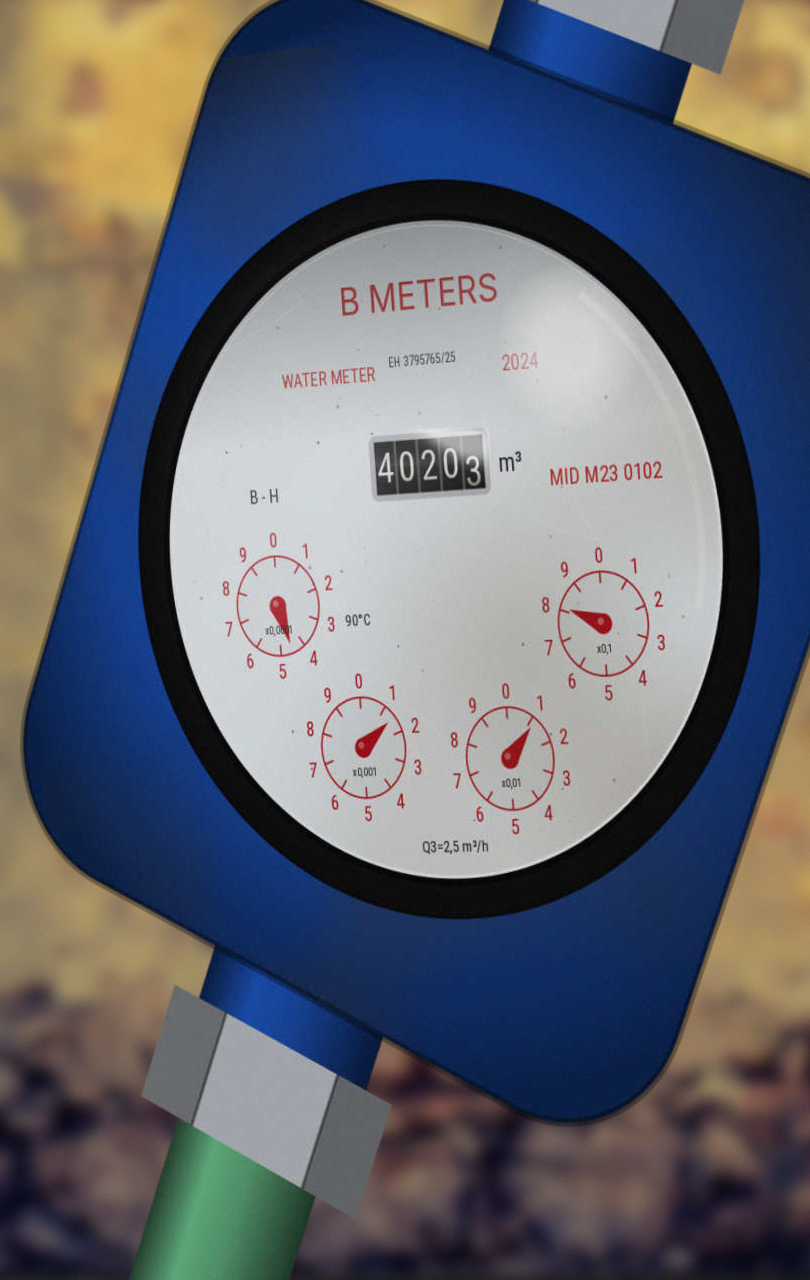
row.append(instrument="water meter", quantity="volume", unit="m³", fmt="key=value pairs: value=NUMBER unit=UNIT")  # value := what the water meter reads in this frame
value=40202.8114 unit=m³
